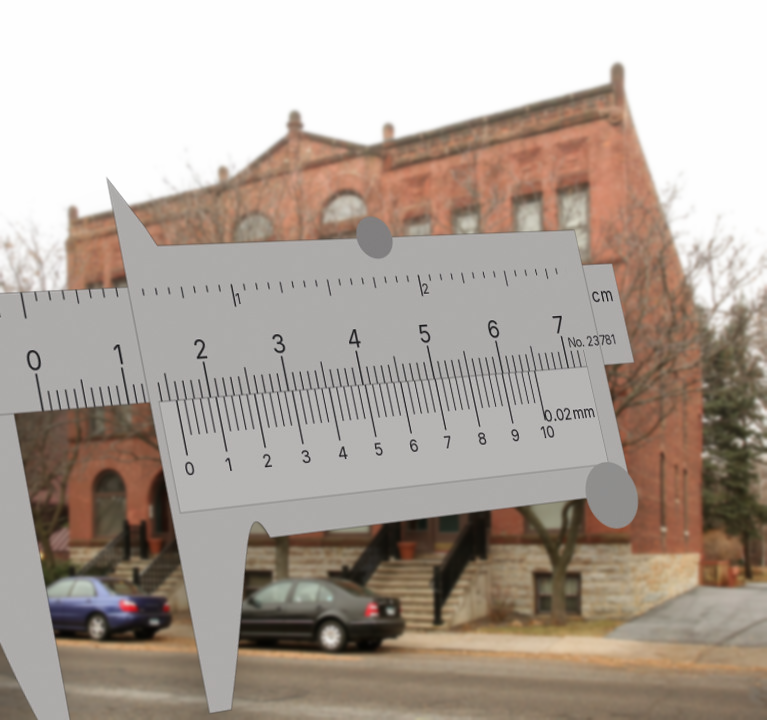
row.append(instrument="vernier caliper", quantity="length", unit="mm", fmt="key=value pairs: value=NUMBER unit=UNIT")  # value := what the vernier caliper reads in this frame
value=15.8 unit=mm
